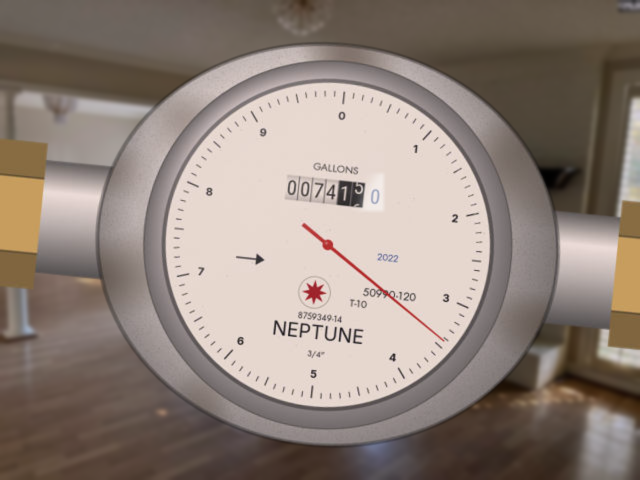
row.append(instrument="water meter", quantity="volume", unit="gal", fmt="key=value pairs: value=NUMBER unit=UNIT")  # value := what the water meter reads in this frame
value=74153.4 unit=gal
